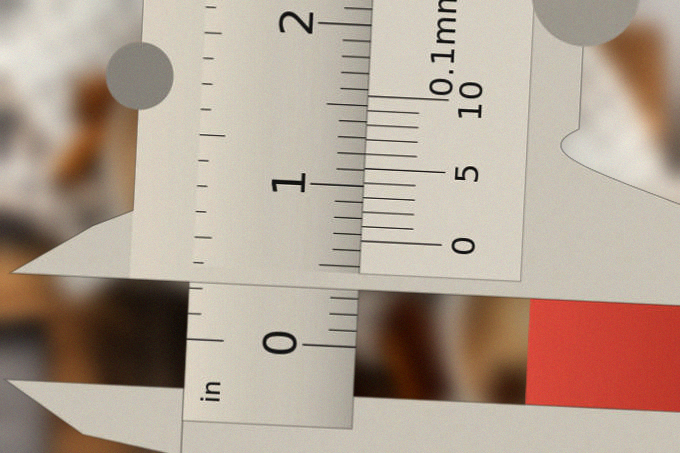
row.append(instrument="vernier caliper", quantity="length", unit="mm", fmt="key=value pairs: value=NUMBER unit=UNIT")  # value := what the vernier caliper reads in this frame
value=6.6 unit=mm
